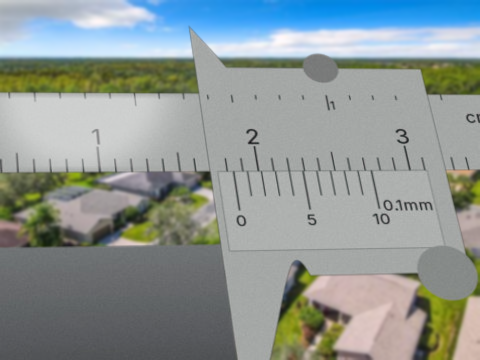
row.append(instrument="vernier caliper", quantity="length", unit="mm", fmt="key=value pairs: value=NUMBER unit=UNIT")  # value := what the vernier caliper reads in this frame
value=18.4 unit=mm
